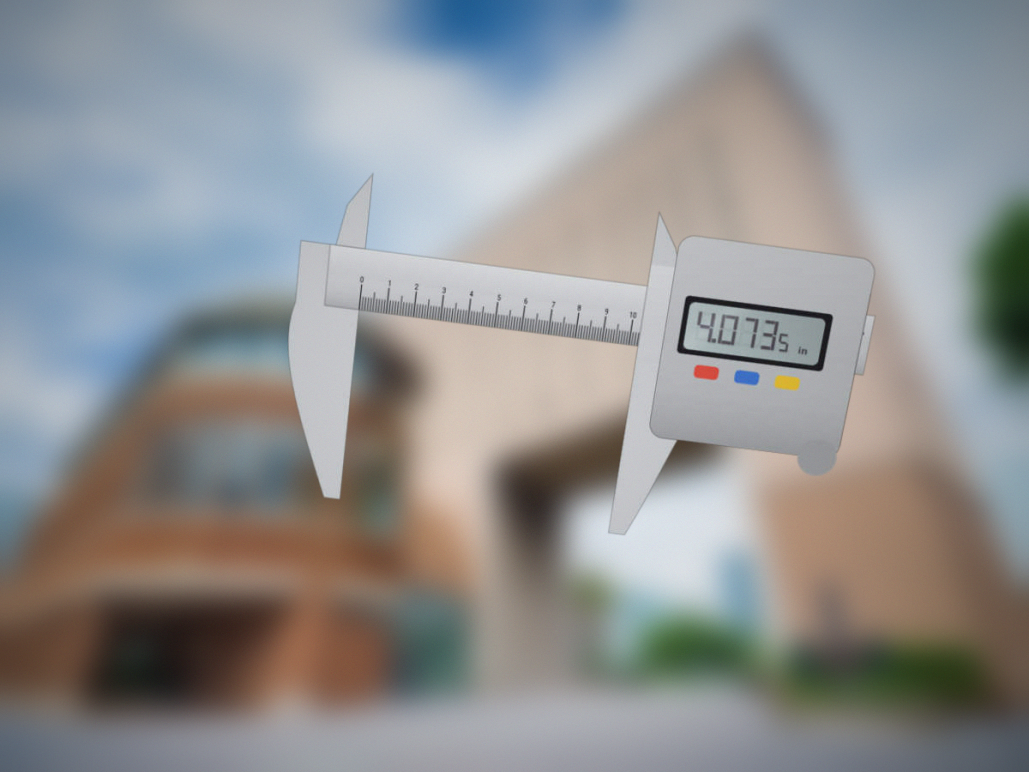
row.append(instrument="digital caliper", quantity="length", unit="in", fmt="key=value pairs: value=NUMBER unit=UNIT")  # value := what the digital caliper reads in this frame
value=4.0735 unit=in
